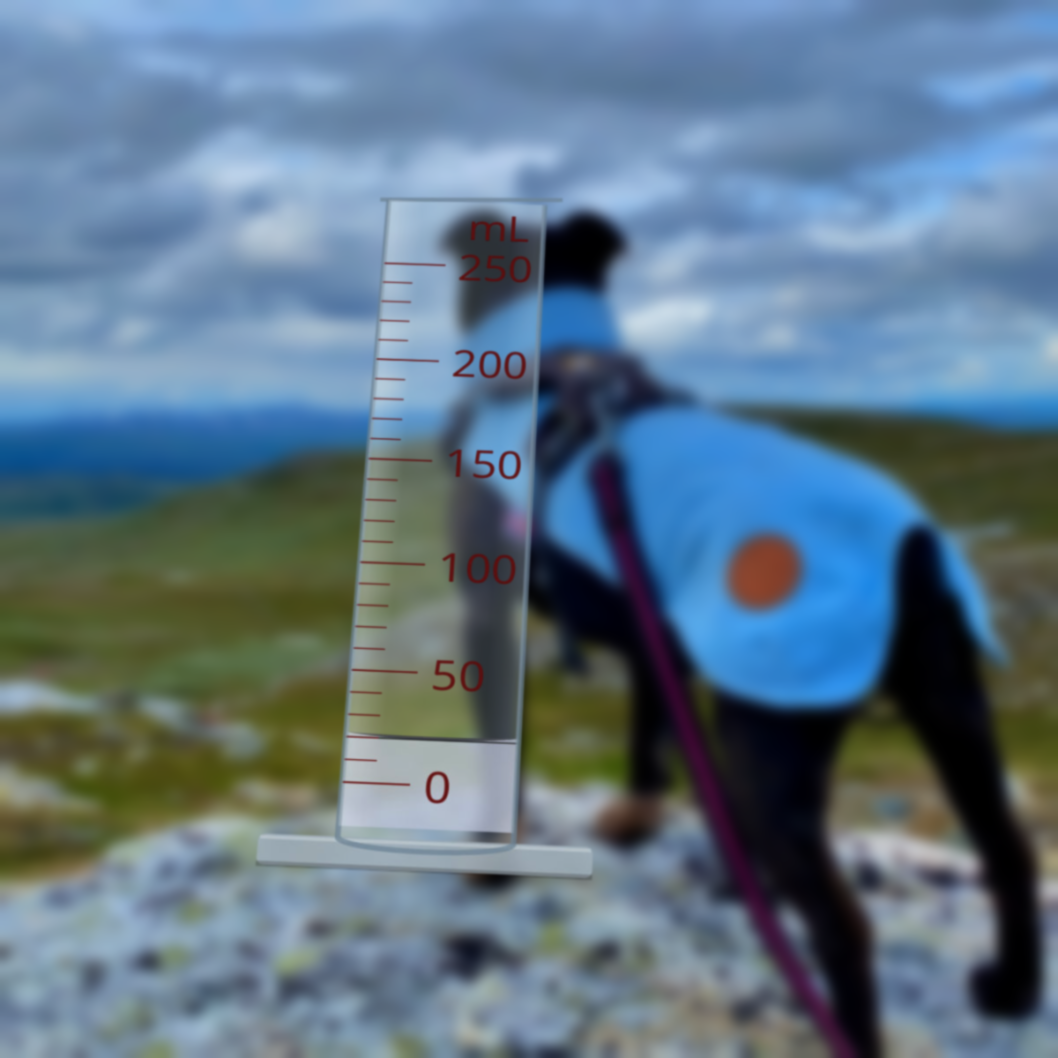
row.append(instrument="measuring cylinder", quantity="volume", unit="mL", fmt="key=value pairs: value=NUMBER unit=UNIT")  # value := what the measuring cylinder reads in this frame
value=20 unit=mL
